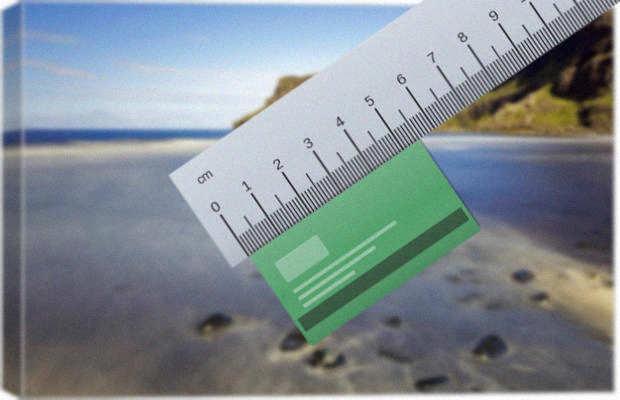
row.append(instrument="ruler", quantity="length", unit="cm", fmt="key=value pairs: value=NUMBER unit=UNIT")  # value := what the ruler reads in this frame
value=5.5 unit=cm
